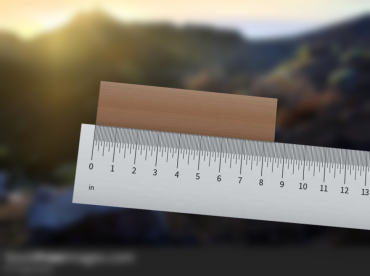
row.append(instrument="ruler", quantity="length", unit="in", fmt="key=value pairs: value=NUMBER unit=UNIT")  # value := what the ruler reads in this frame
value=8.5 unit=in
